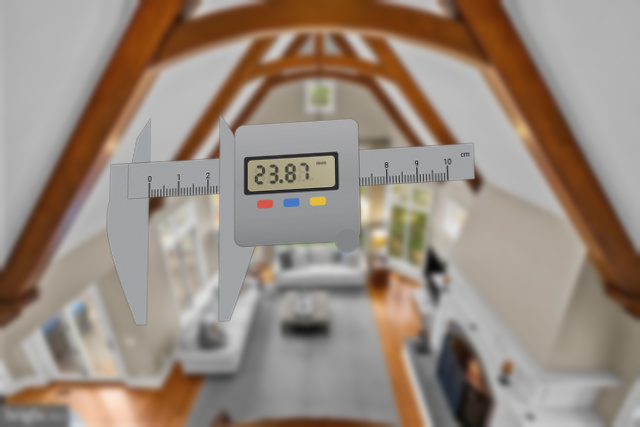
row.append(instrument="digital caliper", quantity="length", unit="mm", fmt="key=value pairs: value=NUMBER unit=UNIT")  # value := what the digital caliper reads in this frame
value=23.87 unit=mm
